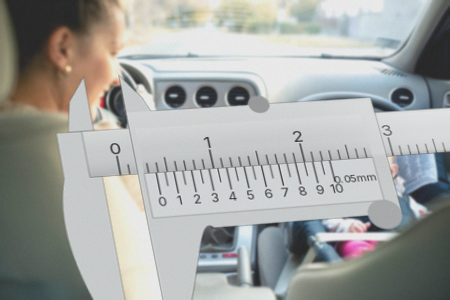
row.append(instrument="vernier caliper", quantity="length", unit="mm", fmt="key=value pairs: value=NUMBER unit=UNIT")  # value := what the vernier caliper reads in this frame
value=3.8 unit=mm
